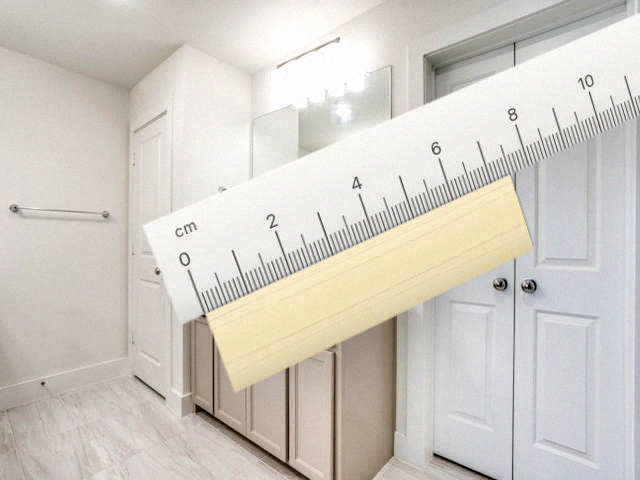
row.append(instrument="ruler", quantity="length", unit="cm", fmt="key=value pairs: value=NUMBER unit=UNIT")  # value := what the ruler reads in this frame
value=7.5 unit=cm
